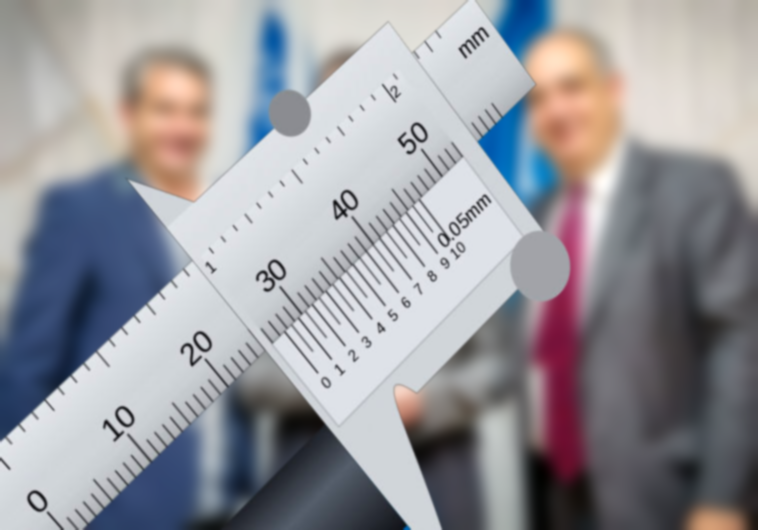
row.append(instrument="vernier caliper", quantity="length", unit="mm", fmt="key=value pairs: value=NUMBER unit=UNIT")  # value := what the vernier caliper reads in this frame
value=27.6 unit=mm
